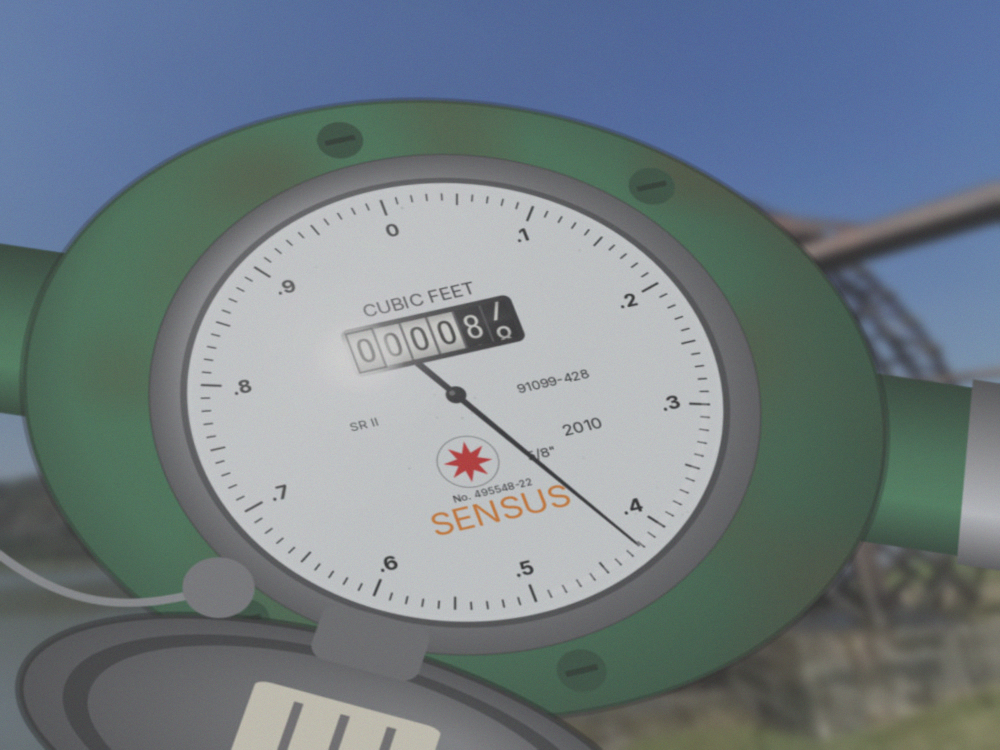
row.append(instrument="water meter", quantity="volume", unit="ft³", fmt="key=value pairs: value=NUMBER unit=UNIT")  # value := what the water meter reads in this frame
value=87.42 unit=ft³
